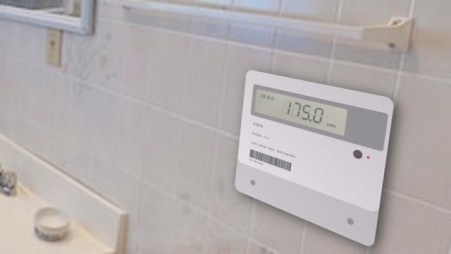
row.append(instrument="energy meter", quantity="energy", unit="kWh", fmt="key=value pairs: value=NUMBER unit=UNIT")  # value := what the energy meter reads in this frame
value=175.0 unit=kWh
